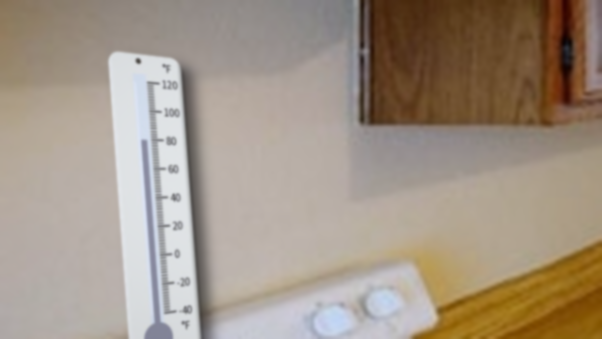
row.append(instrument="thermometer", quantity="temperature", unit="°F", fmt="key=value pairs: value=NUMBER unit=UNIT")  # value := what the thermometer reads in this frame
value=80 unit=°F
